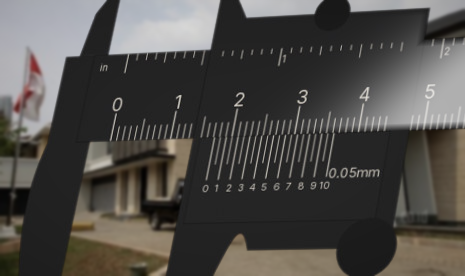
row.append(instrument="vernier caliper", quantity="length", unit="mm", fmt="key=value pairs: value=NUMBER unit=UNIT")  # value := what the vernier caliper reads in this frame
value=17.2 unit=mm
